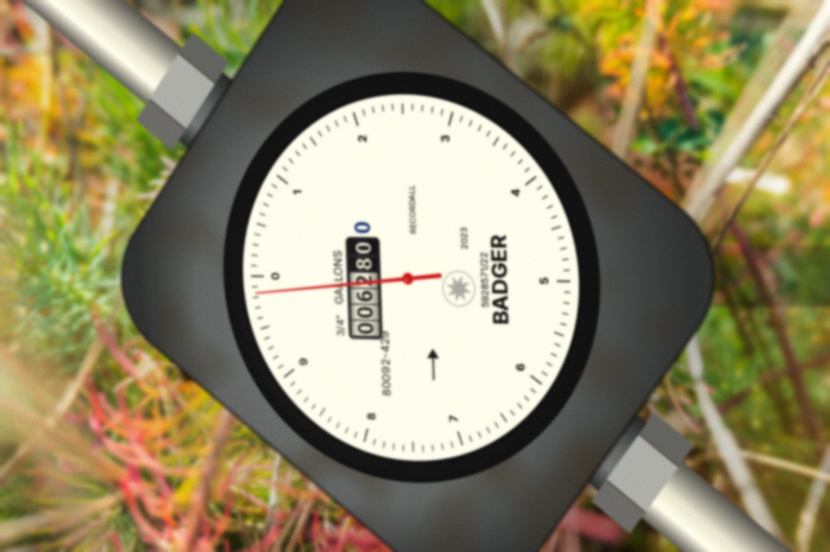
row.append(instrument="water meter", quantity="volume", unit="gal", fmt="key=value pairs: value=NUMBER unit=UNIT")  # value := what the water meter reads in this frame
value=62799.8 unit=gal
